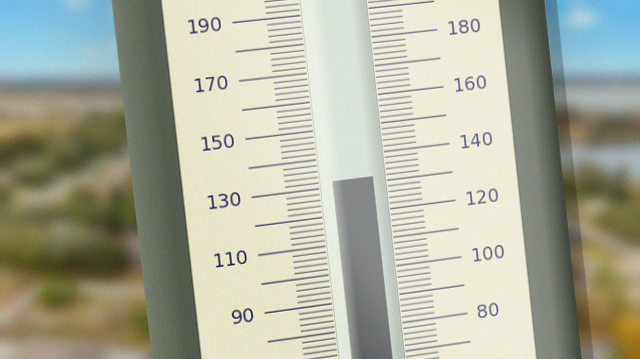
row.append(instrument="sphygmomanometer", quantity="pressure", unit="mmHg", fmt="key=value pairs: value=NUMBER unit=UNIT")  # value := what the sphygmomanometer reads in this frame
value=132 unit=mmHg
